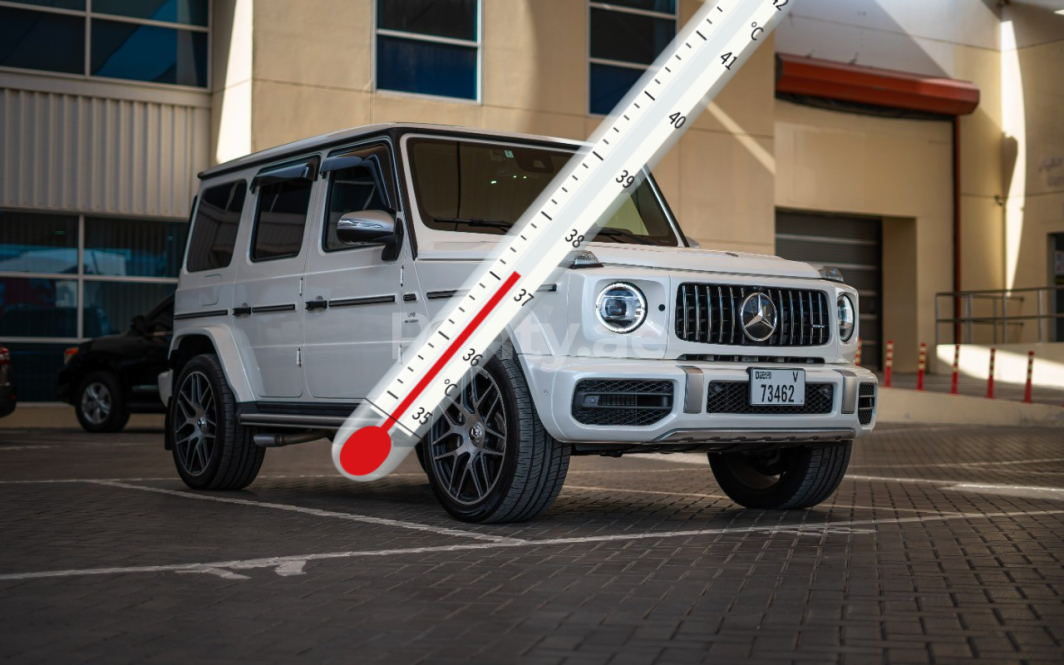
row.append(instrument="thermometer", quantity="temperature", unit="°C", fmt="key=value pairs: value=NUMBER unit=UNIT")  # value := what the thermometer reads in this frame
value=37.2 unit=°C
